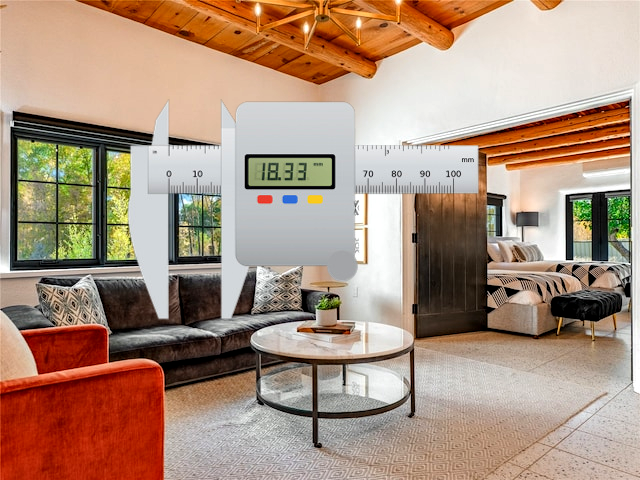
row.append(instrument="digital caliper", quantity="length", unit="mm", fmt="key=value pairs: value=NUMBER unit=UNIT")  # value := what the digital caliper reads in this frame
value=18.33 unit=mm
